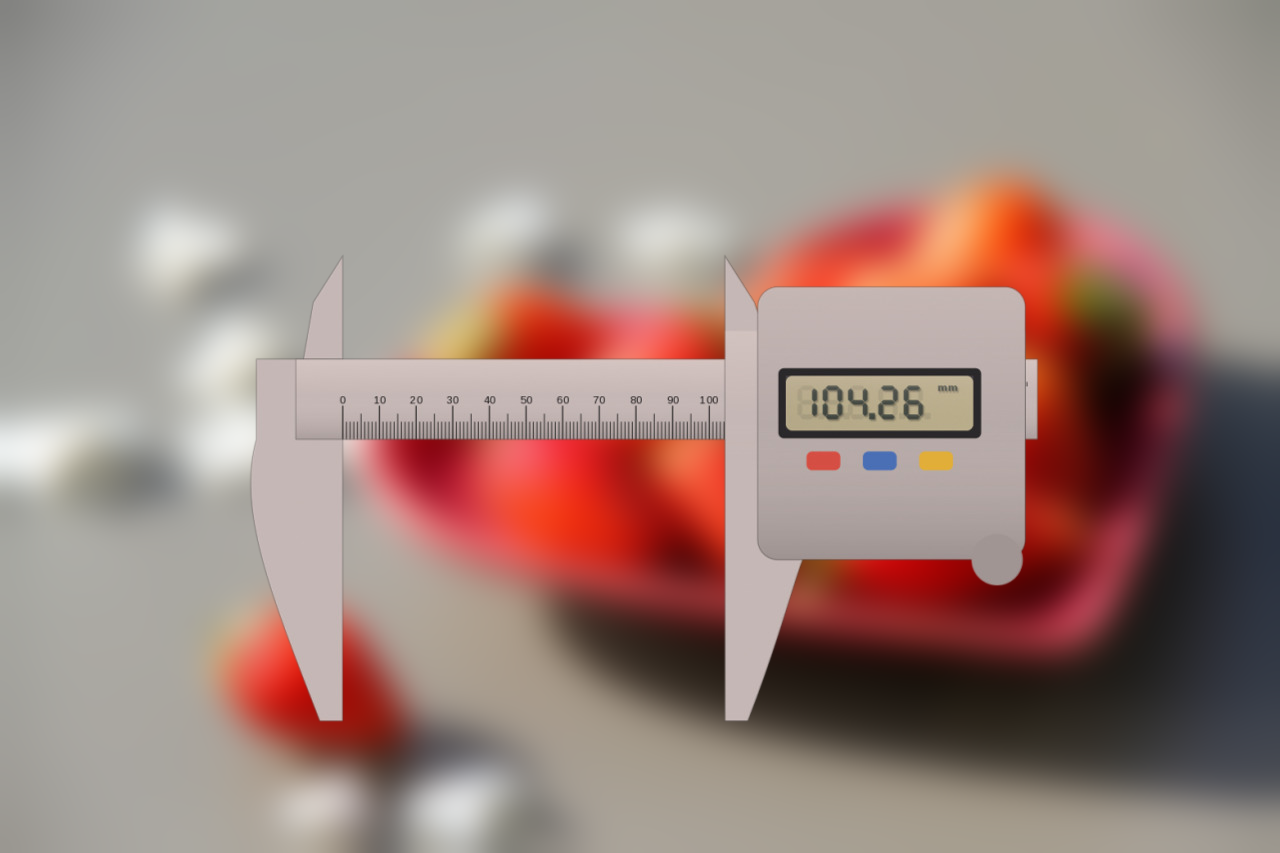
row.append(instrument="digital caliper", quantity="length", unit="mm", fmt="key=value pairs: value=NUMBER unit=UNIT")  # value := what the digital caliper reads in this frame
value=104.26 unit=mm
